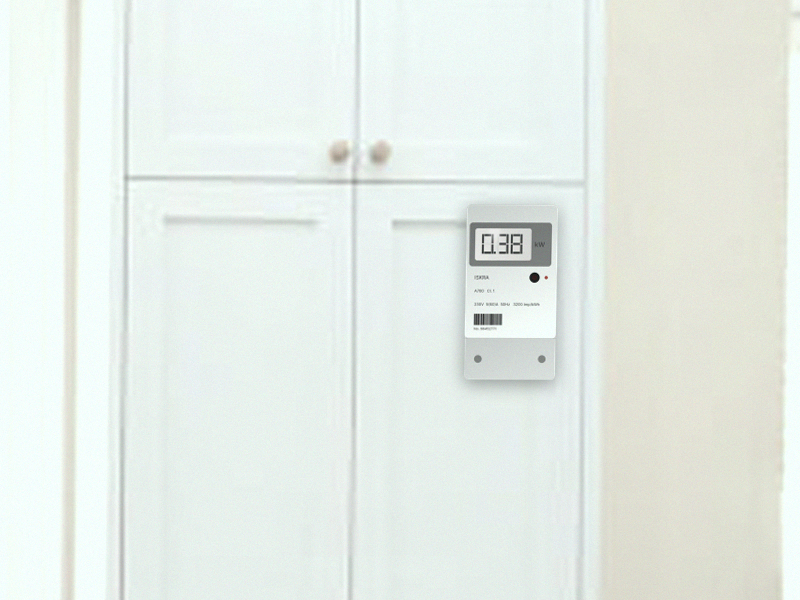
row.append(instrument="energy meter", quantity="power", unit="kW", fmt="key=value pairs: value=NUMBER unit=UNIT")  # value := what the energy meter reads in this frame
value=0.38 unit=kW
